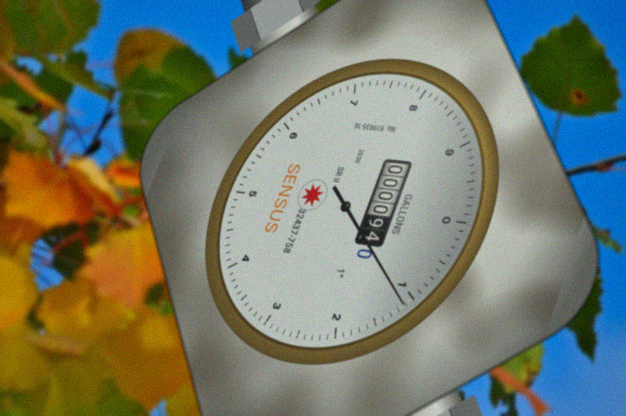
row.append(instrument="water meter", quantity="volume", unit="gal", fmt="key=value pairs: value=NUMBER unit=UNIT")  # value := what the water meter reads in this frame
value=941.1 unit=gal
